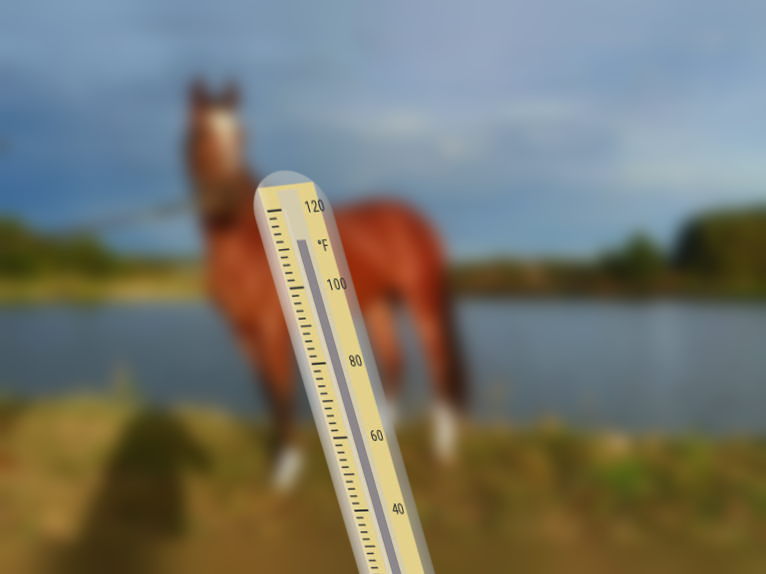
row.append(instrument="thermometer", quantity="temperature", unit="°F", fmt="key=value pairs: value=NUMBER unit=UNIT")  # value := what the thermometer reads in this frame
value=112 unit=°F
